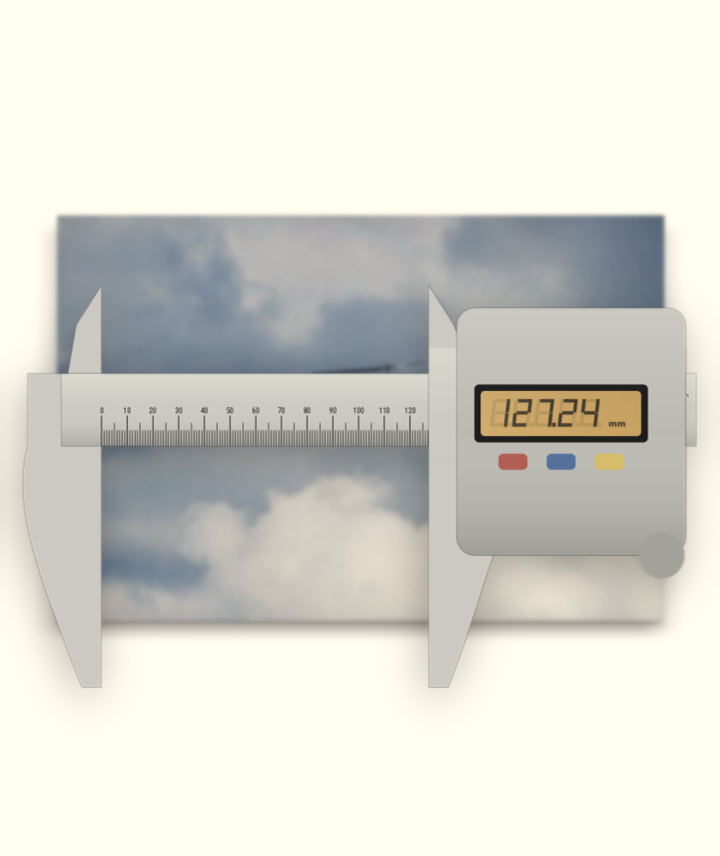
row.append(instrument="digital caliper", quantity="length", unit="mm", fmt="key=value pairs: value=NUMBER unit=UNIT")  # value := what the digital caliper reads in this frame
value=127.24 unit=mm
